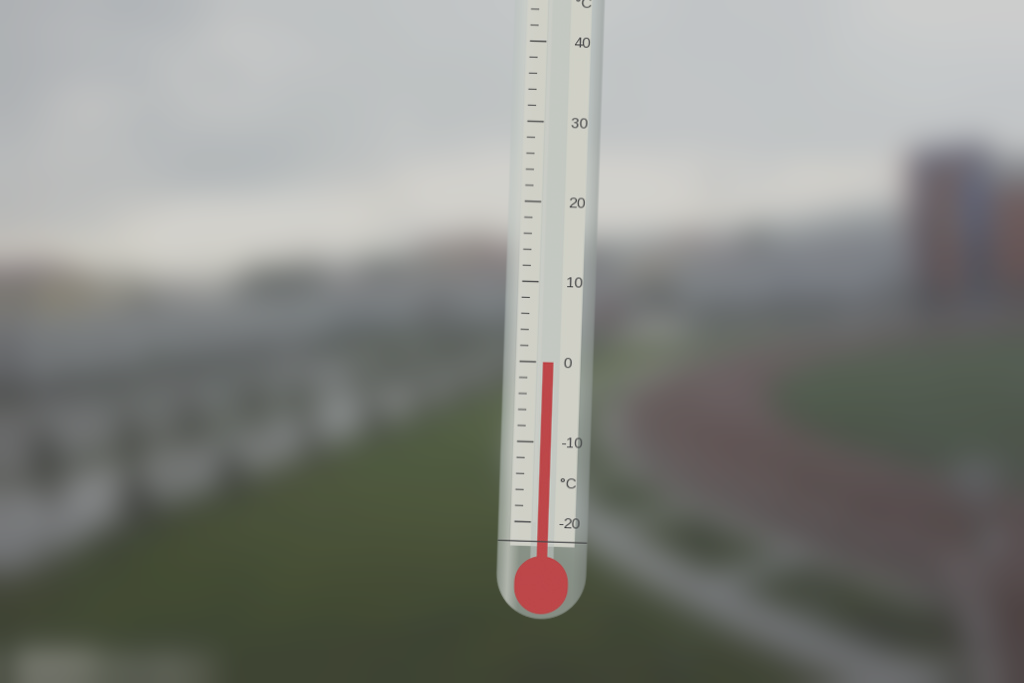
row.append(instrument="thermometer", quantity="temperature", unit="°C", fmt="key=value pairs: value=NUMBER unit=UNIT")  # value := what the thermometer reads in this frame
value=0 unit=°C
